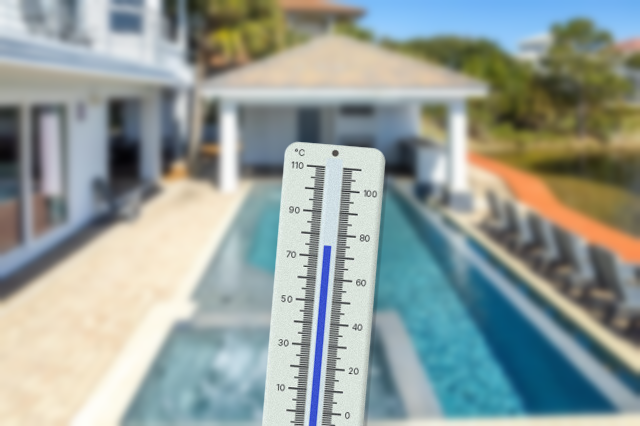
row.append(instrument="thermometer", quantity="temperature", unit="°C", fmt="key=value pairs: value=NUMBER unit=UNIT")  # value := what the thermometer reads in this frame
value=75 unit=°C
